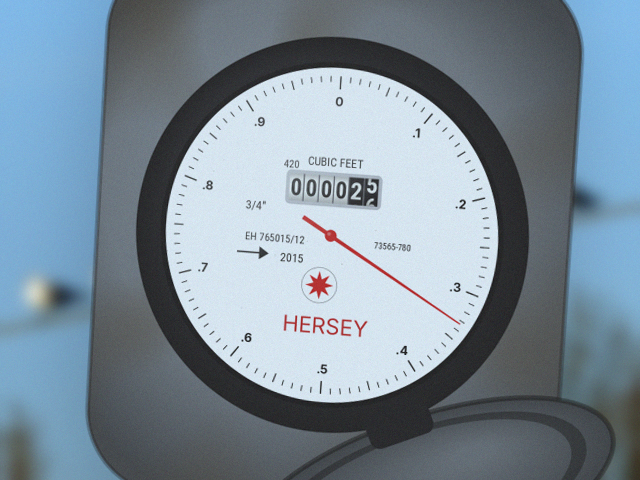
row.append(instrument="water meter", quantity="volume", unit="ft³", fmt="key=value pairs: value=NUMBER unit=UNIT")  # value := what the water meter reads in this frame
value=25.33 unit=ft³
